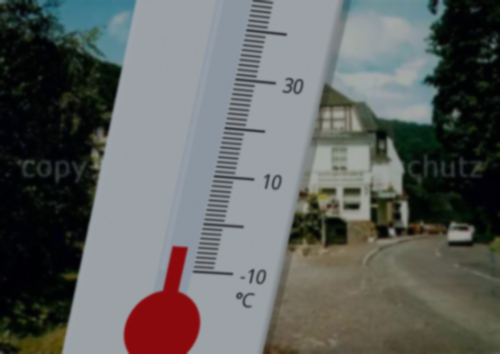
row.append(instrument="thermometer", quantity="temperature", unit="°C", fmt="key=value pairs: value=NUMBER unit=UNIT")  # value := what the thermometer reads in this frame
value=-5 unit=°C
